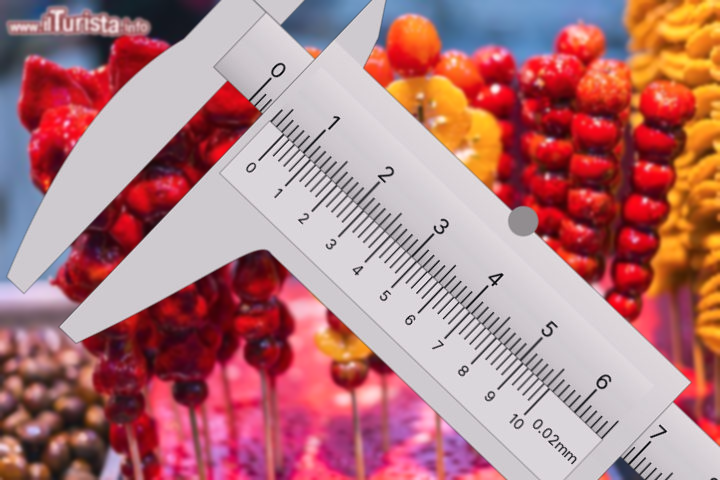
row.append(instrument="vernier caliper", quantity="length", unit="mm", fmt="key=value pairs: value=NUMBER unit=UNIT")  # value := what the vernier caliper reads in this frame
value=6.4 unit=mm
